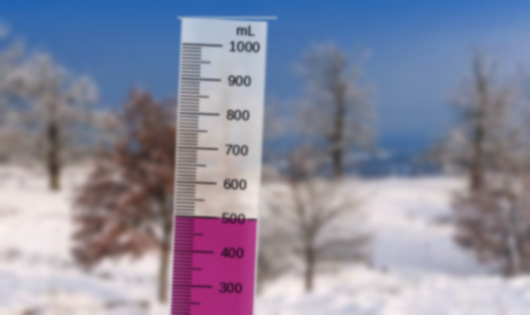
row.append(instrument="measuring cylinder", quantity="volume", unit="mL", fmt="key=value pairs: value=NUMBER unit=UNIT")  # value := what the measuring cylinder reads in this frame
value=500 unit=mL
